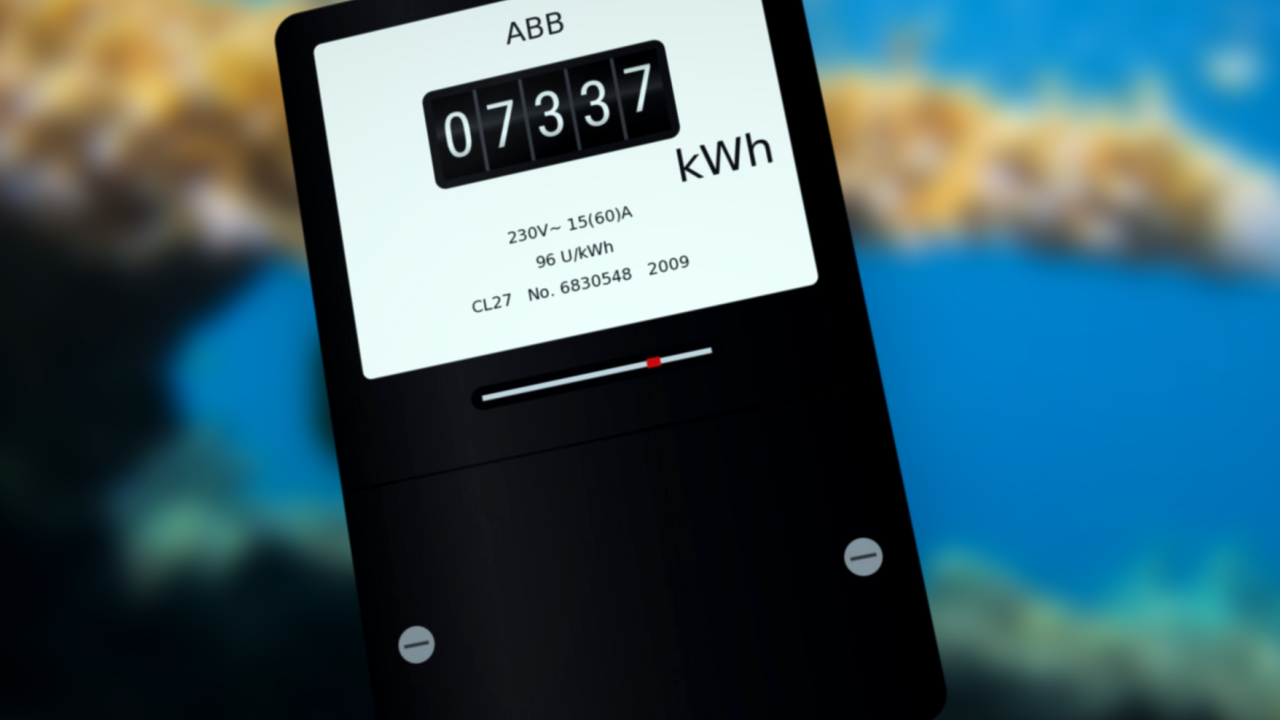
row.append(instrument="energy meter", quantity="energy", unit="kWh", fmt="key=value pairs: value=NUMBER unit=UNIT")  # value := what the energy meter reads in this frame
value=7337 unit=kWh
